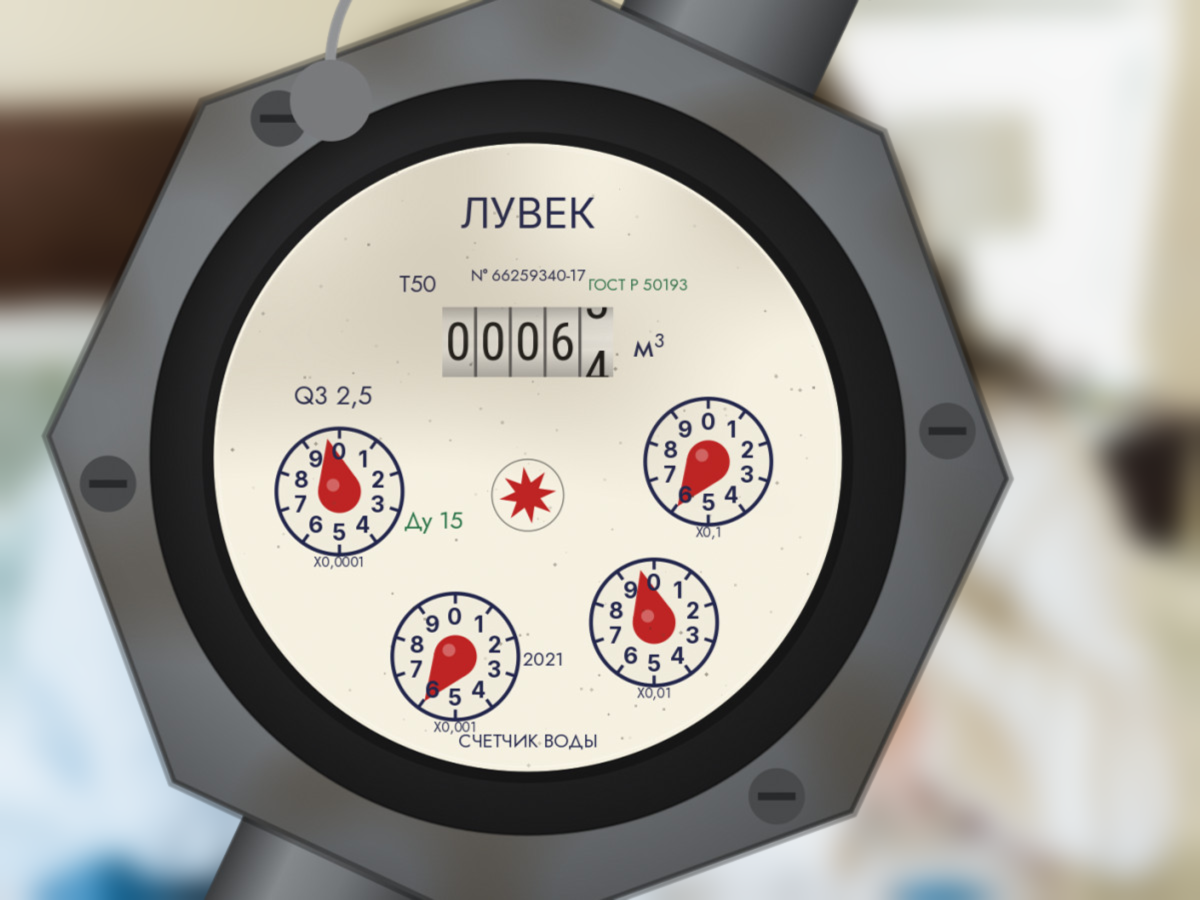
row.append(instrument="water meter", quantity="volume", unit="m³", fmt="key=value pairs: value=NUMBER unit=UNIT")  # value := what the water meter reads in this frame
value=63.5959 unit=m³
